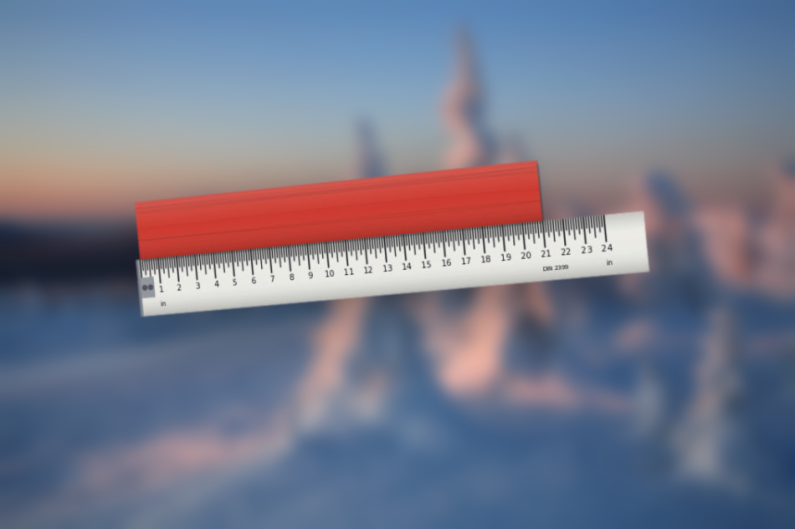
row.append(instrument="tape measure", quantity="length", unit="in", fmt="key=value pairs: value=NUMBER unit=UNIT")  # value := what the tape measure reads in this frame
value=21 unit=in
